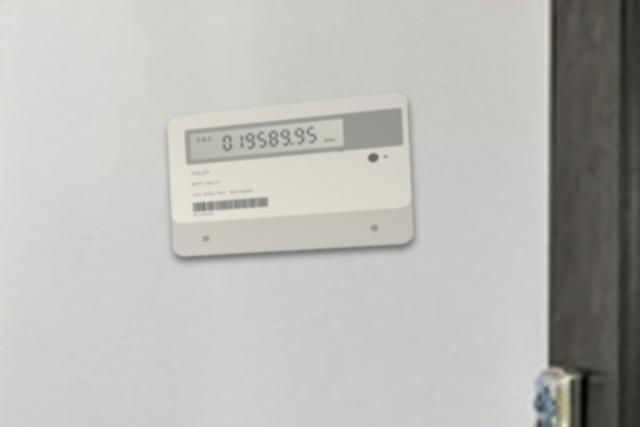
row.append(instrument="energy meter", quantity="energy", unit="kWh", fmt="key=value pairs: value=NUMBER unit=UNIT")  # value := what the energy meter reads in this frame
value=19589.95 unit=kWh
